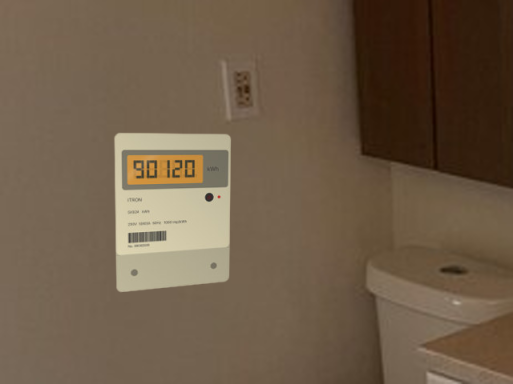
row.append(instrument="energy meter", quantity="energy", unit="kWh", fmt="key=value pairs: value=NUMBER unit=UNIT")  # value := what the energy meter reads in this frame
value=90120 unit=kWh
